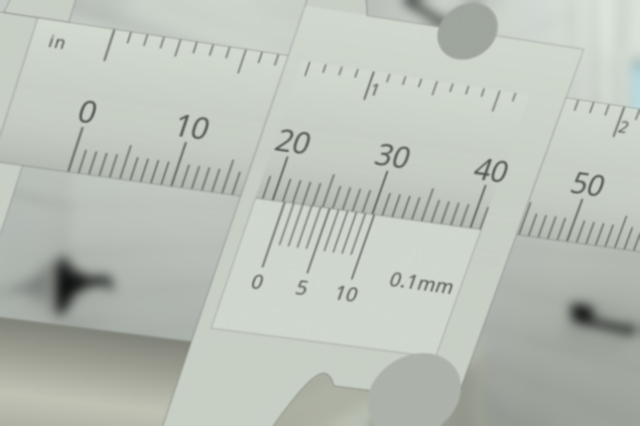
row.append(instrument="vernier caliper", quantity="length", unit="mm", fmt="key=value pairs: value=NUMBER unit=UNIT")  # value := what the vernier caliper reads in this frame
value=21.2 unit=mm
